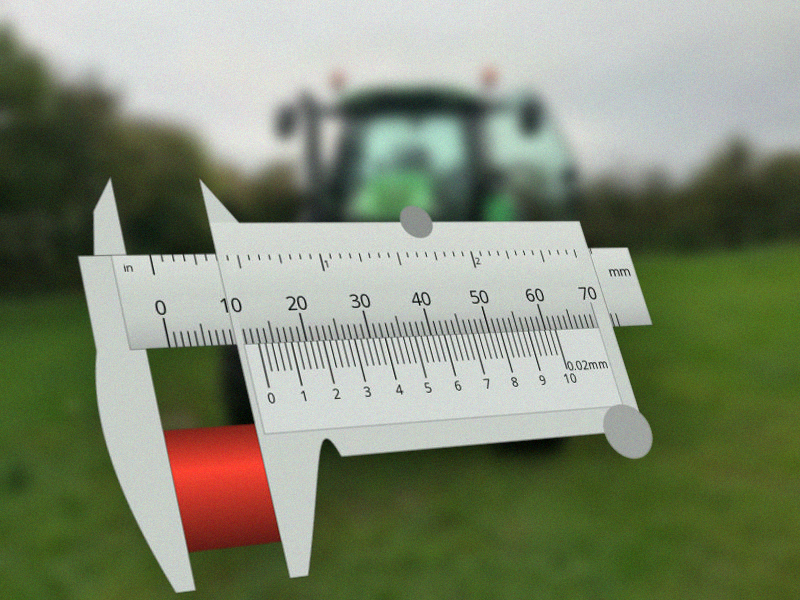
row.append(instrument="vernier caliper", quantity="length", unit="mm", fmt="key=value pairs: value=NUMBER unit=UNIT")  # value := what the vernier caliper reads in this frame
value=12.8 unit=mm
